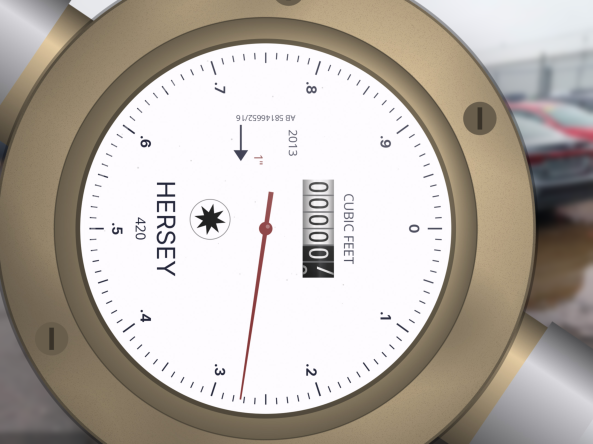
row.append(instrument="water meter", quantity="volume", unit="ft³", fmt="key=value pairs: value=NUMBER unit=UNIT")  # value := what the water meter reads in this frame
value=7.27 unit=ft³
